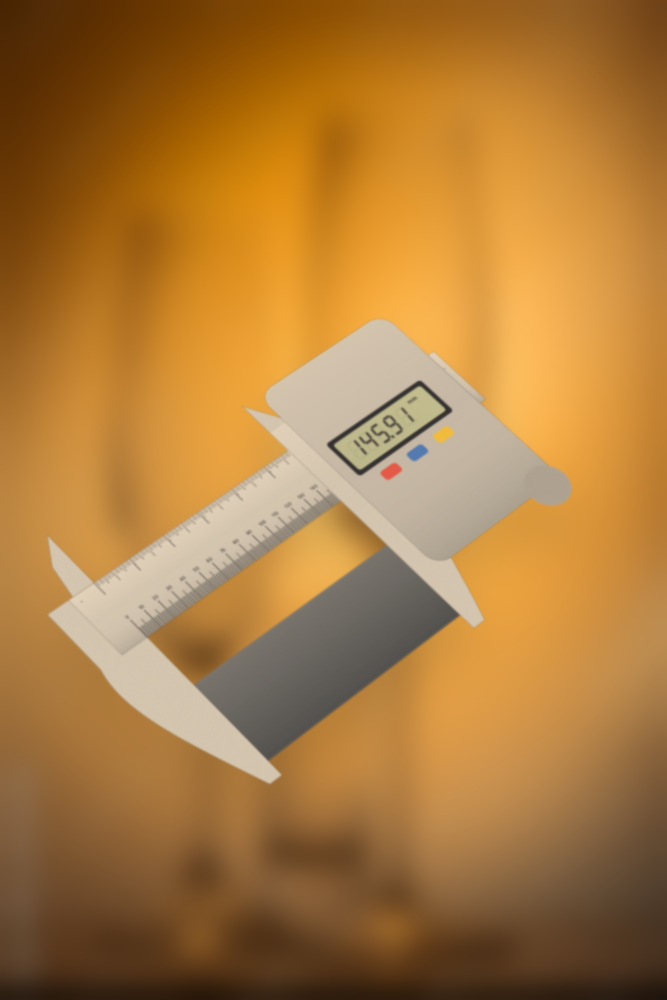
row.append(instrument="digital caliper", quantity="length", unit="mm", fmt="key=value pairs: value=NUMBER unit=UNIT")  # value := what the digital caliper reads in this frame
value=145.91 unit=mm
